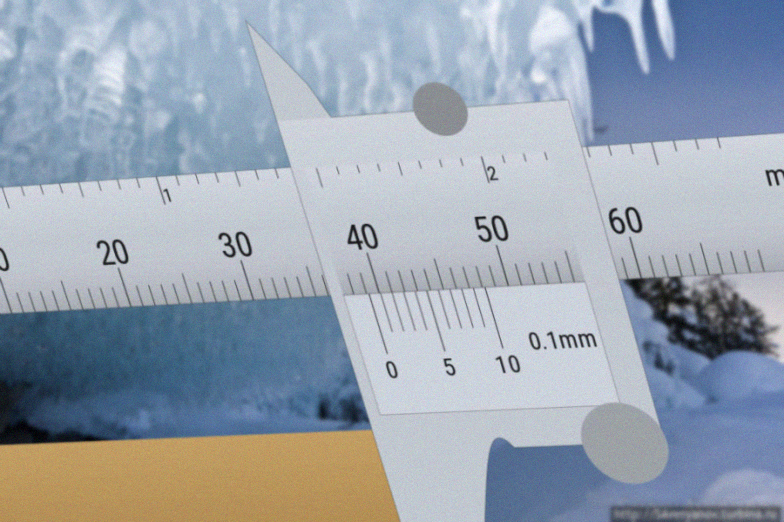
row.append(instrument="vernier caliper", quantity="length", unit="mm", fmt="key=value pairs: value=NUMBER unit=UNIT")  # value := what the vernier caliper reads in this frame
value=39.2 unit=mm
